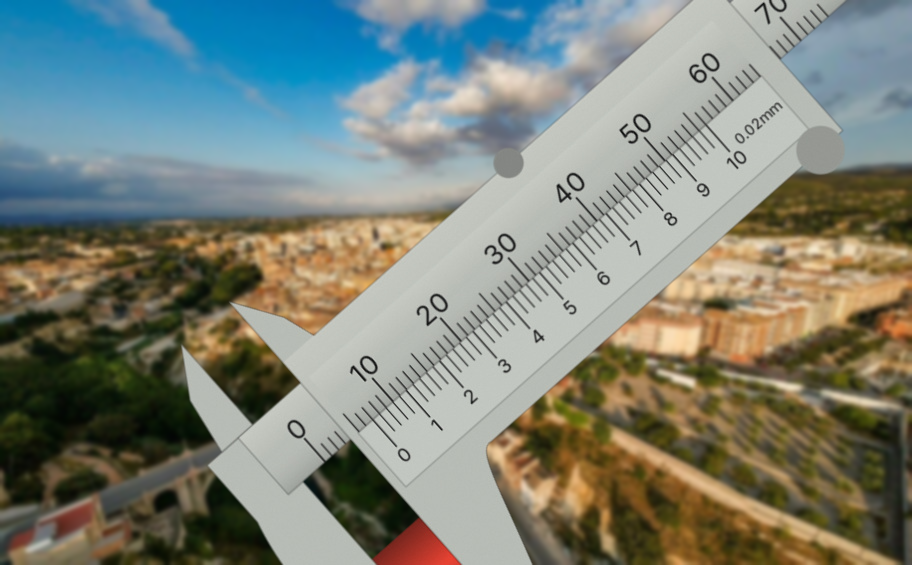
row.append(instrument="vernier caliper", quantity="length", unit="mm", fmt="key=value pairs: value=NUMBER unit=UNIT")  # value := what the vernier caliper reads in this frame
value=7.0 unit=mm
